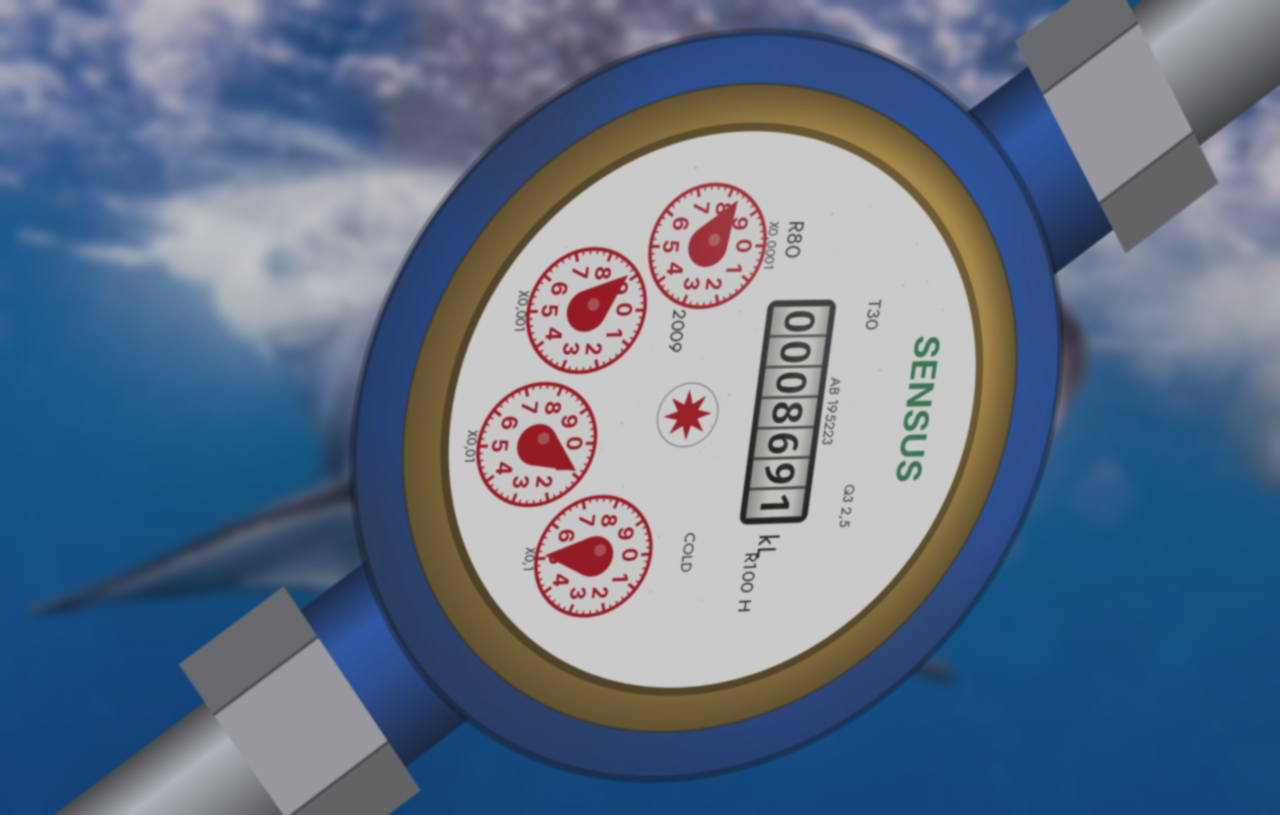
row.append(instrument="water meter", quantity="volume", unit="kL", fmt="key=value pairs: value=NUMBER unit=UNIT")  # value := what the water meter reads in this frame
value=8691.5088 unit=kL
